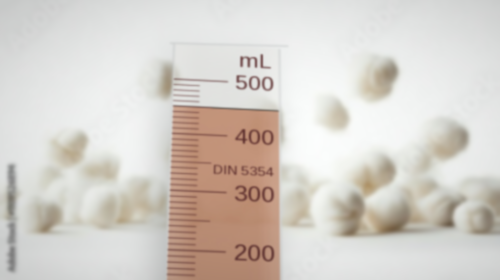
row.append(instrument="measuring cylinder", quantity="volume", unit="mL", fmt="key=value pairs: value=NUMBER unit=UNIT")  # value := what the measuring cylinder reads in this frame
value=450 unit=mL
